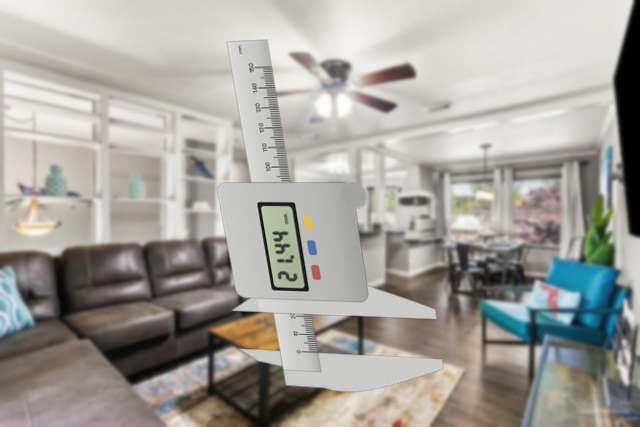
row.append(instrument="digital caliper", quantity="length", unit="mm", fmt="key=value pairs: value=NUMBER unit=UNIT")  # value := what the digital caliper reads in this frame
value=21.44 unit=mm
